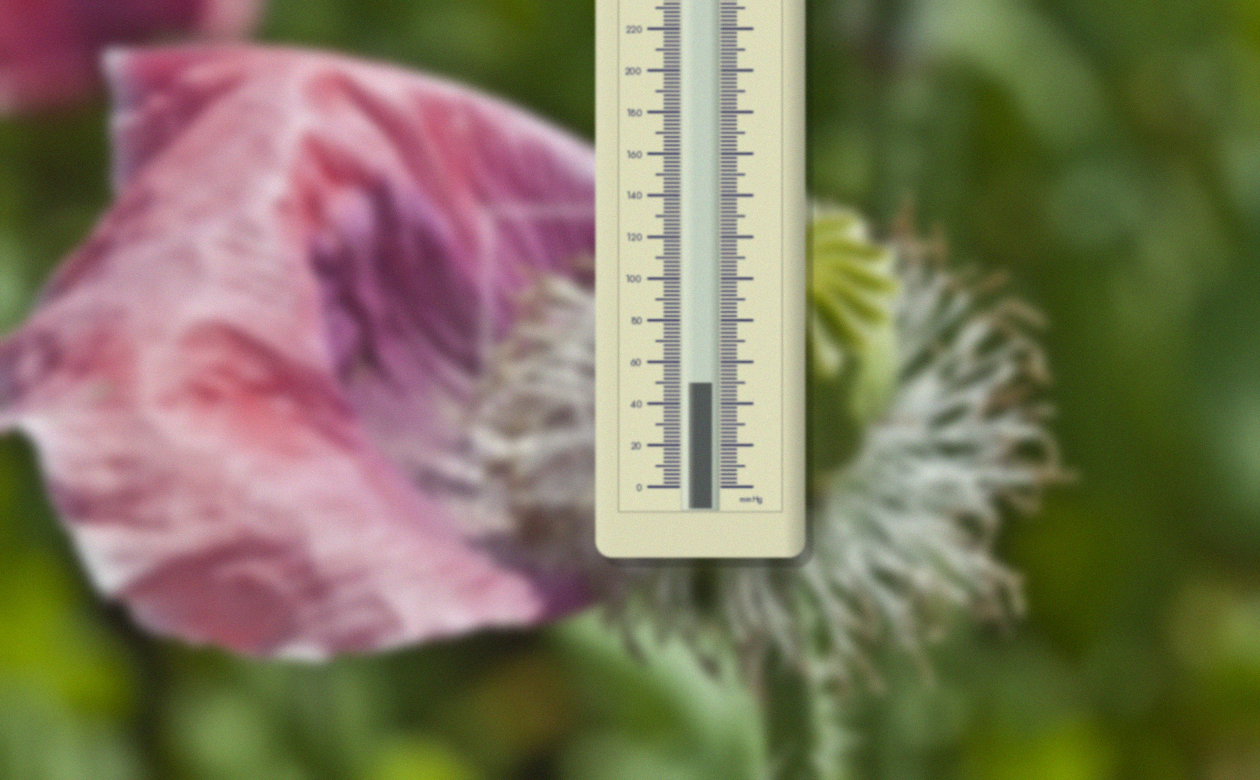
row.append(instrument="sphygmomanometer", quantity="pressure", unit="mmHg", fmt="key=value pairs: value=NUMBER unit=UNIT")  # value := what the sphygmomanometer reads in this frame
value=50 unit=mmHg
